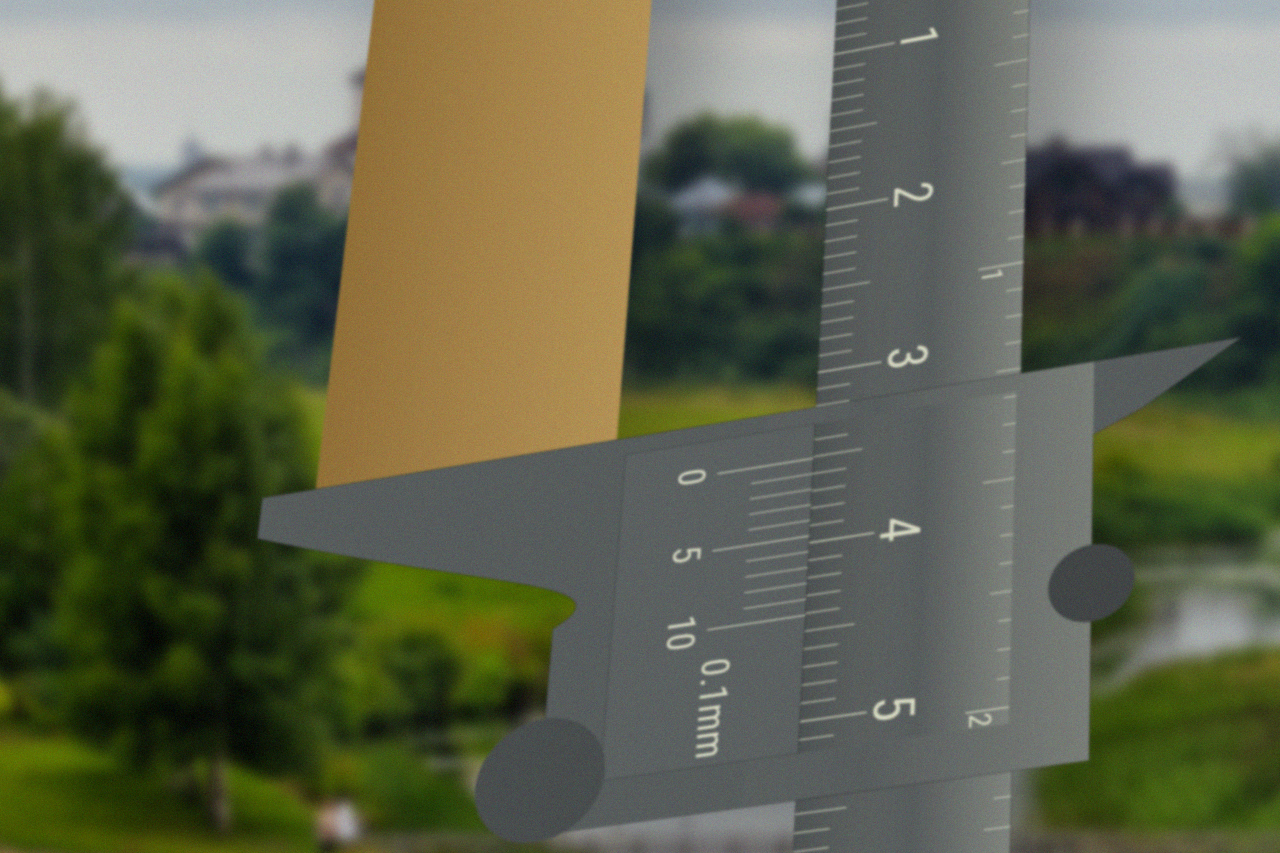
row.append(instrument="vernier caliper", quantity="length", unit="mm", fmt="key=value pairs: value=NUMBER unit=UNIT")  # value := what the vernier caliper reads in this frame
value=35.1 unit=mm
